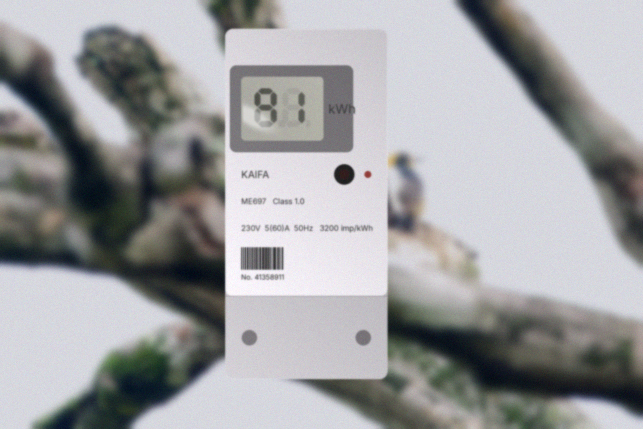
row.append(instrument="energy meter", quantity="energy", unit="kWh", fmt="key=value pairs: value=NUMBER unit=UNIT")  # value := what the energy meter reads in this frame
value=81 unit=kWh
